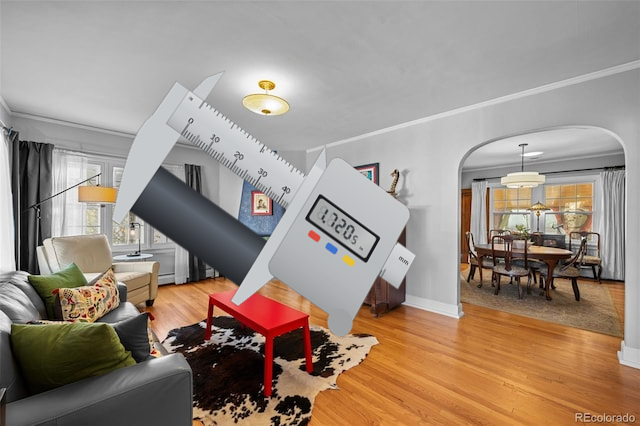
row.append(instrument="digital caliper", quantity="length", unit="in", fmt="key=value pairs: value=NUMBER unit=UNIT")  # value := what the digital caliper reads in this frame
value=1.7205 unit=in
